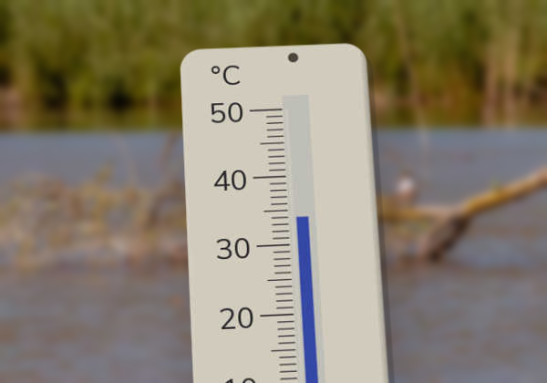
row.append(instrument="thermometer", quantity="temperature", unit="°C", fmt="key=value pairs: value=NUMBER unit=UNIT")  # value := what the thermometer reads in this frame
value=34 unit=°C
